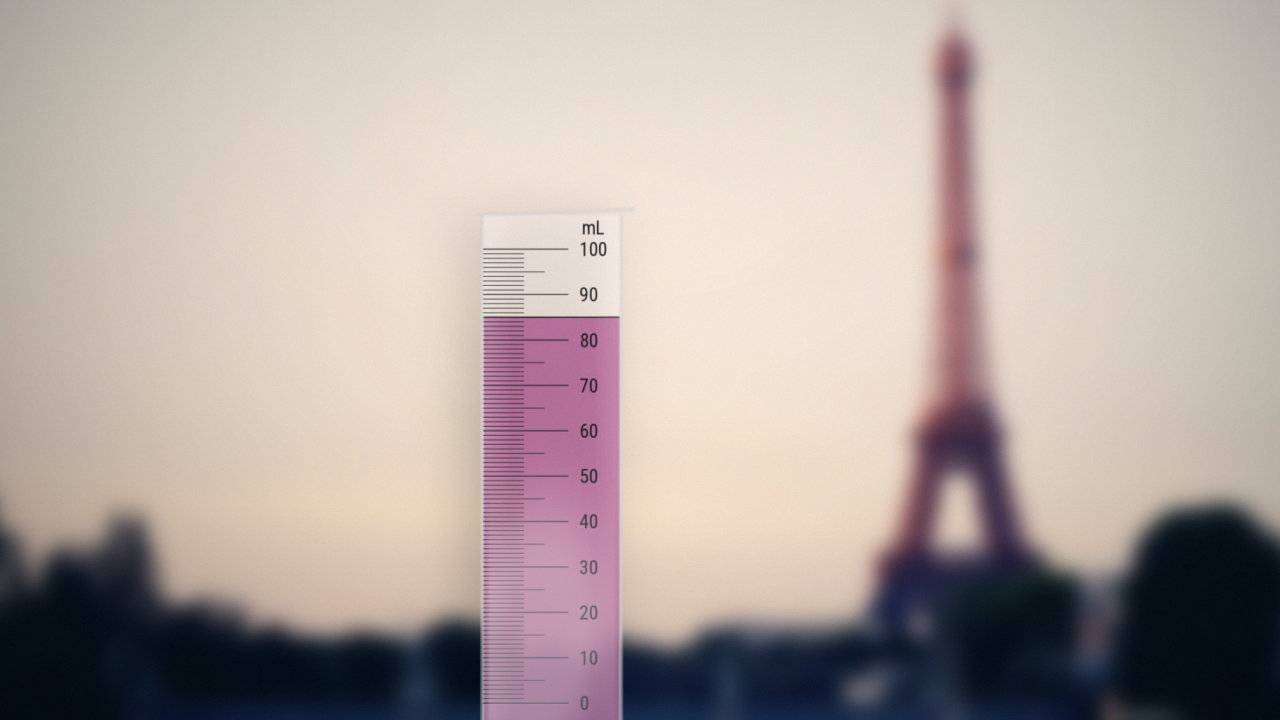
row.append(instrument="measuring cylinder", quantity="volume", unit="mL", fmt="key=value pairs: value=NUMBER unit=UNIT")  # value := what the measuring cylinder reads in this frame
value=85 unit=mL
